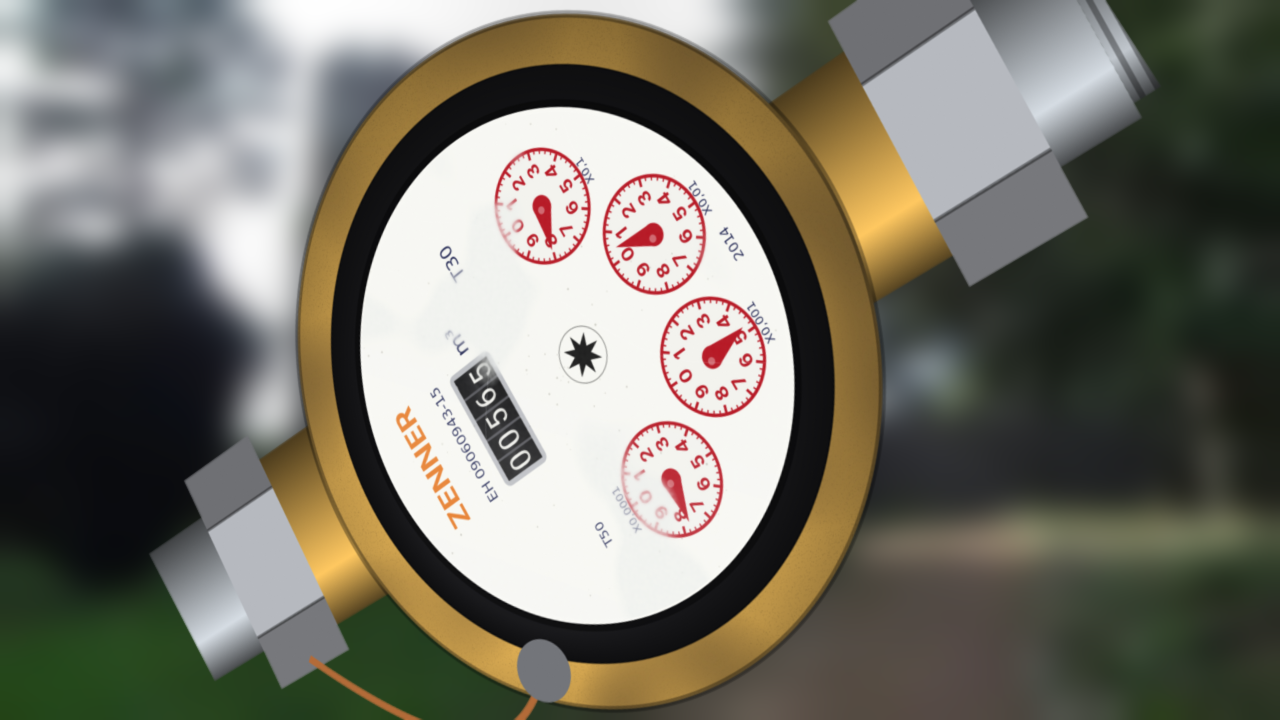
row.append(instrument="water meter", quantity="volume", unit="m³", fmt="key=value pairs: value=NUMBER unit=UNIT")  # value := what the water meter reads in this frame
value=564.8047 unit=m³
